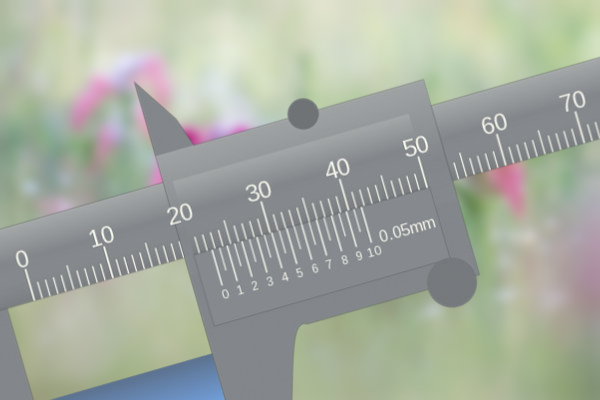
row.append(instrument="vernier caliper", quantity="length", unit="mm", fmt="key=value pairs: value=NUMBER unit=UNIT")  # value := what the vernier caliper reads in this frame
value=22.6 unit=mm
